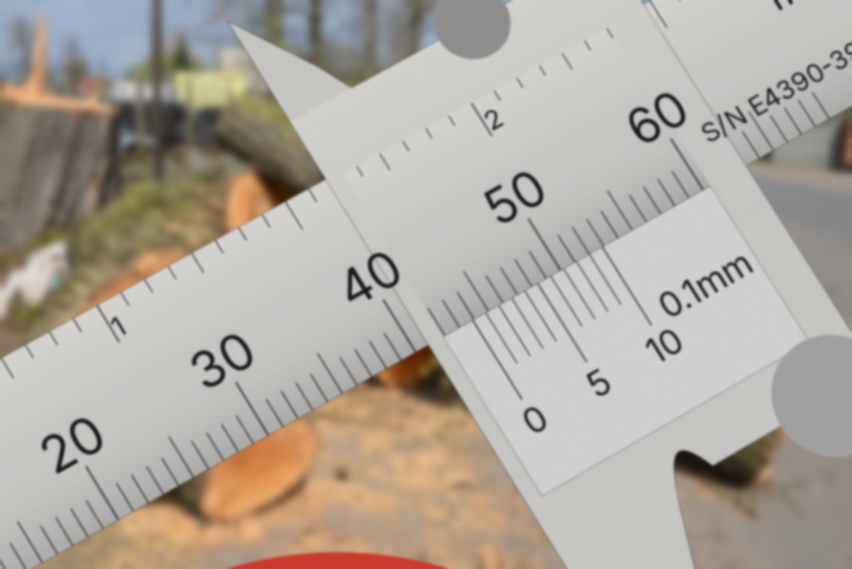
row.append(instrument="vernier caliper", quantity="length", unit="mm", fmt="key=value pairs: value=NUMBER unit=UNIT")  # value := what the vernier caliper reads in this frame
value=43.9 unit=mm
